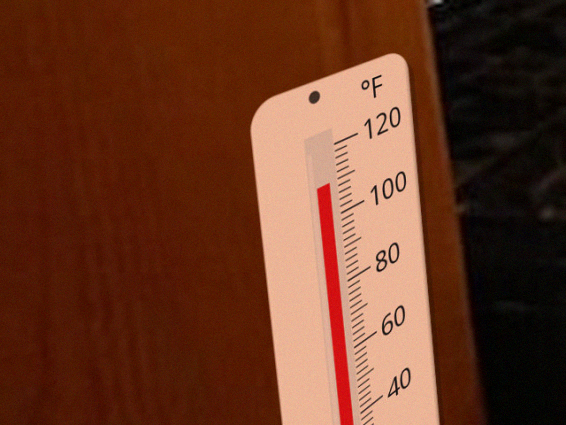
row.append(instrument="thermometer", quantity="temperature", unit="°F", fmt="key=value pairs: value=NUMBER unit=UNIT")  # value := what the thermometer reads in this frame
value=110 unit=°F
